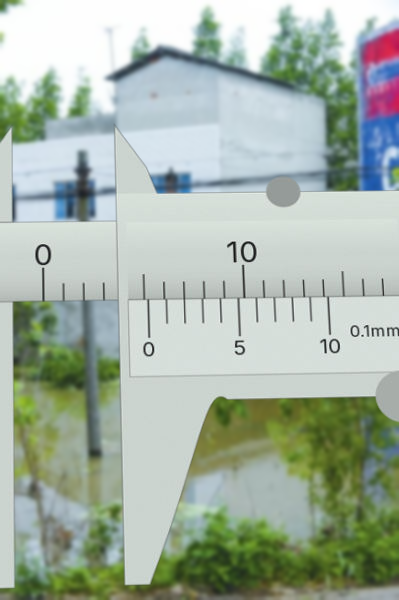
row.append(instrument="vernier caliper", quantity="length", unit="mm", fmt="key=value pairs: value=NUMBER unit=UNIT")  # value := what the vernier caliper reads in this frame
value=5.2 unit=mm
